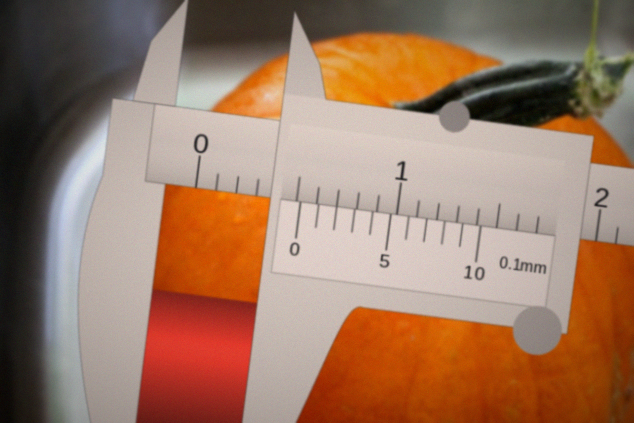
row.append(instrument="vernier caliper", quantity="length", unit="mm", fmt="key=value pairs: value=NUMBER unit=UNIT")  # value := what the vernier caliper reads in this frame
value=5.2 unit=mm
